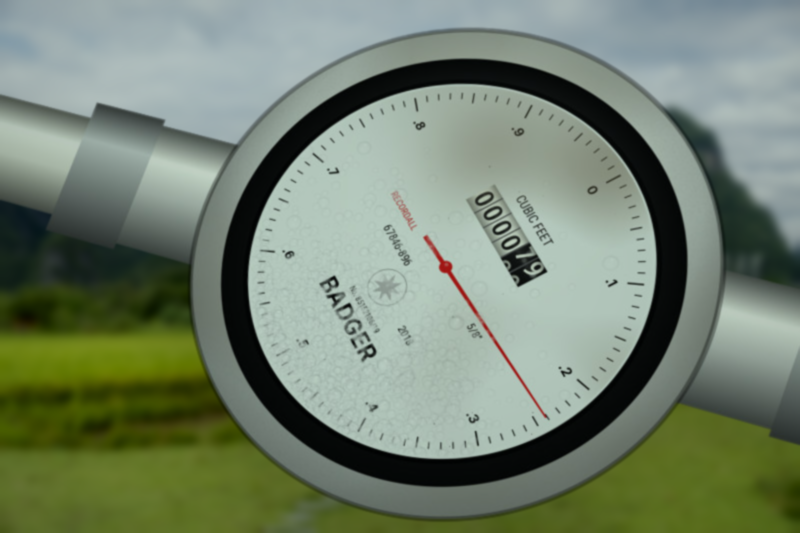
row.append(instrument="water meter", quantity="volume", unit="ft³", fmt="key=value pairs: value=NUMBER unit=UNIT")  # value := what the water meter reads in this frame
value=79.24 unit=ft³
